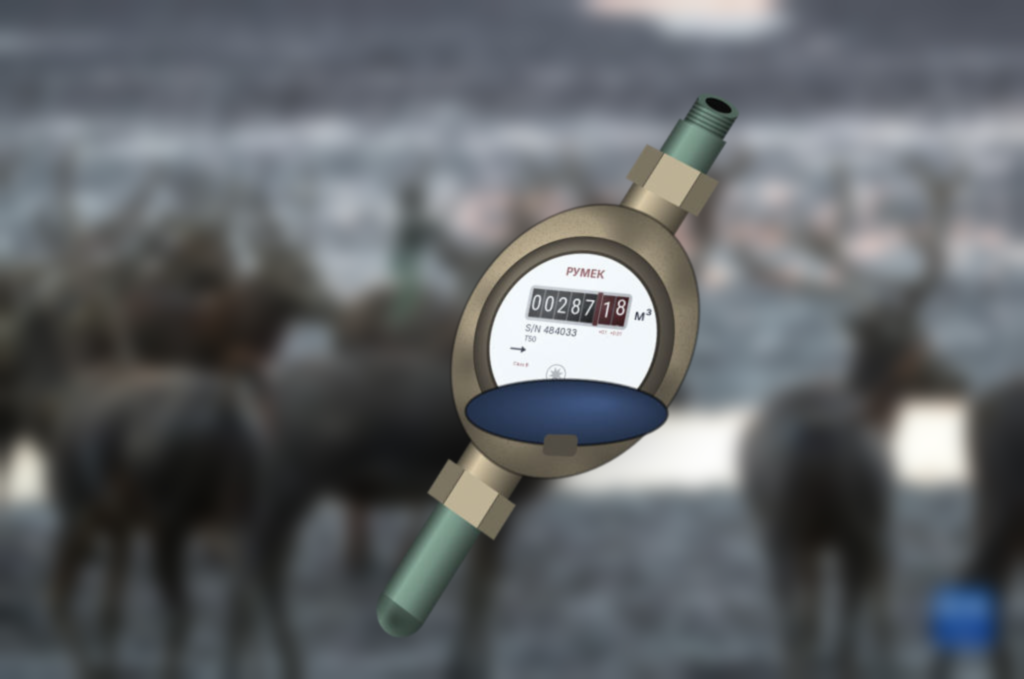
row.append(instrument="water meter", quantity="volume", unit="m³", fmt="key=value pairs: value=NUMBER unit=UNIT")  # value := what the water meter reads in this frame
value=287.18 unit=m³
